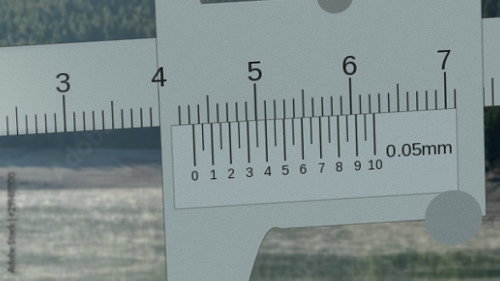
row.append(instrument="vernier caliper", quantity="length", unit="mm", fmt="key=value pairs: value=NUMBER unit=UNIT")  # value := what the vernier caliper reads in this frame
value=43.4 unit=mm
